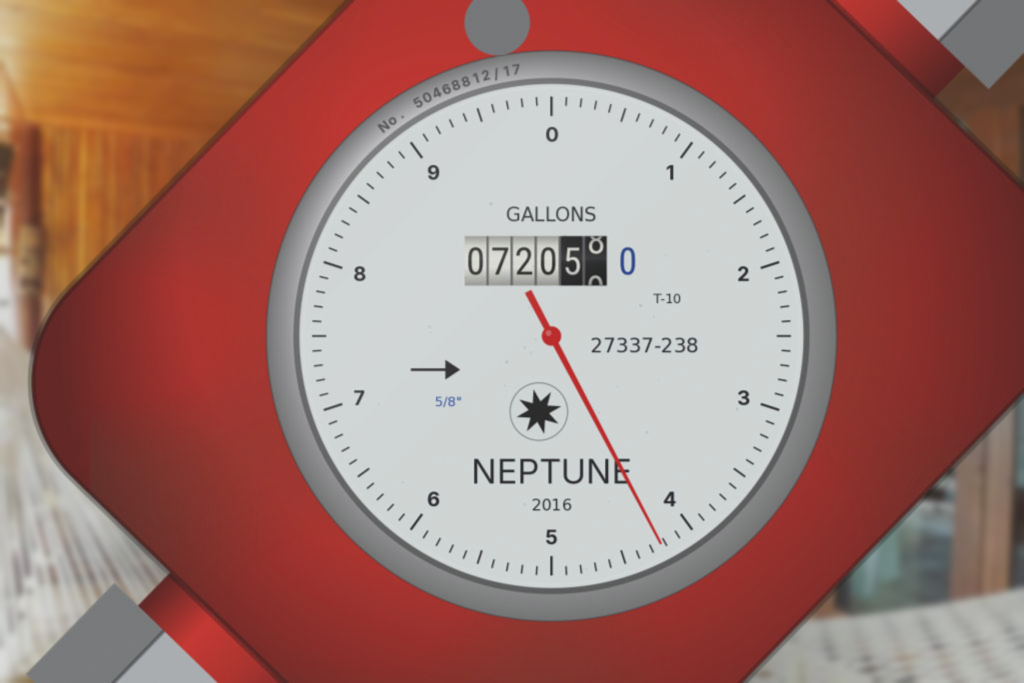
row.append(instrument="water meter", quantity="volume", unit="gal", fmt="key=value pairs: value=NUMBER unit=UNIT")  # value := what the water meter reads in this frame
value=720584.2 unit=gal
